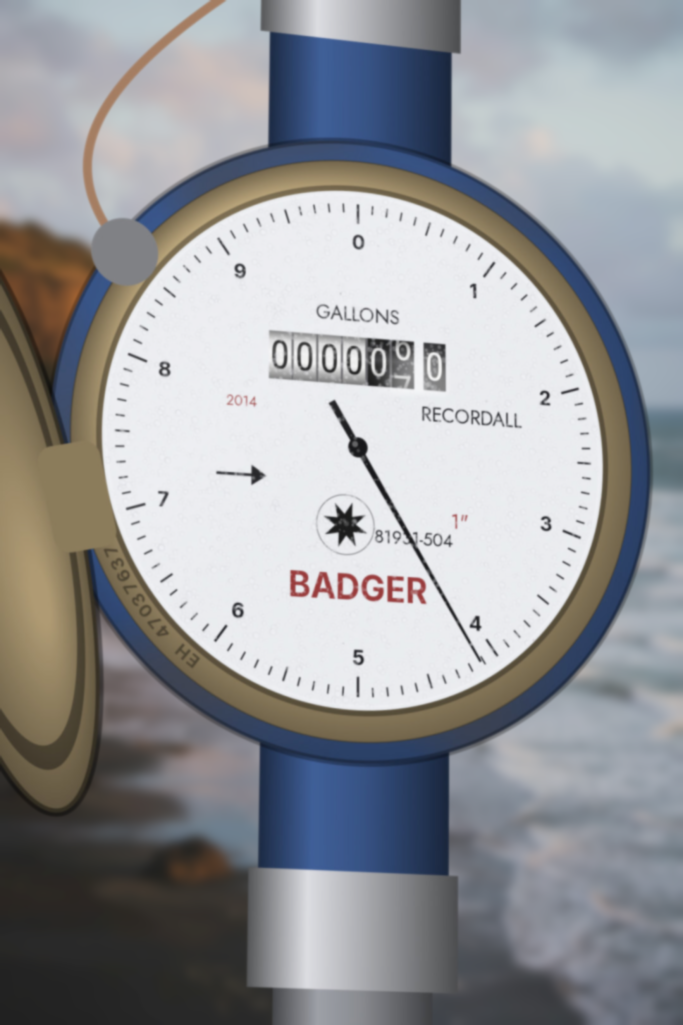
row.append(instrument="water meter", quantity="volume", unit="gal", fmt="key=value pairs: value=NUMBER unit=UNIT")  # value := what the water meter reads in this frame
value=64.1 unit=gal
